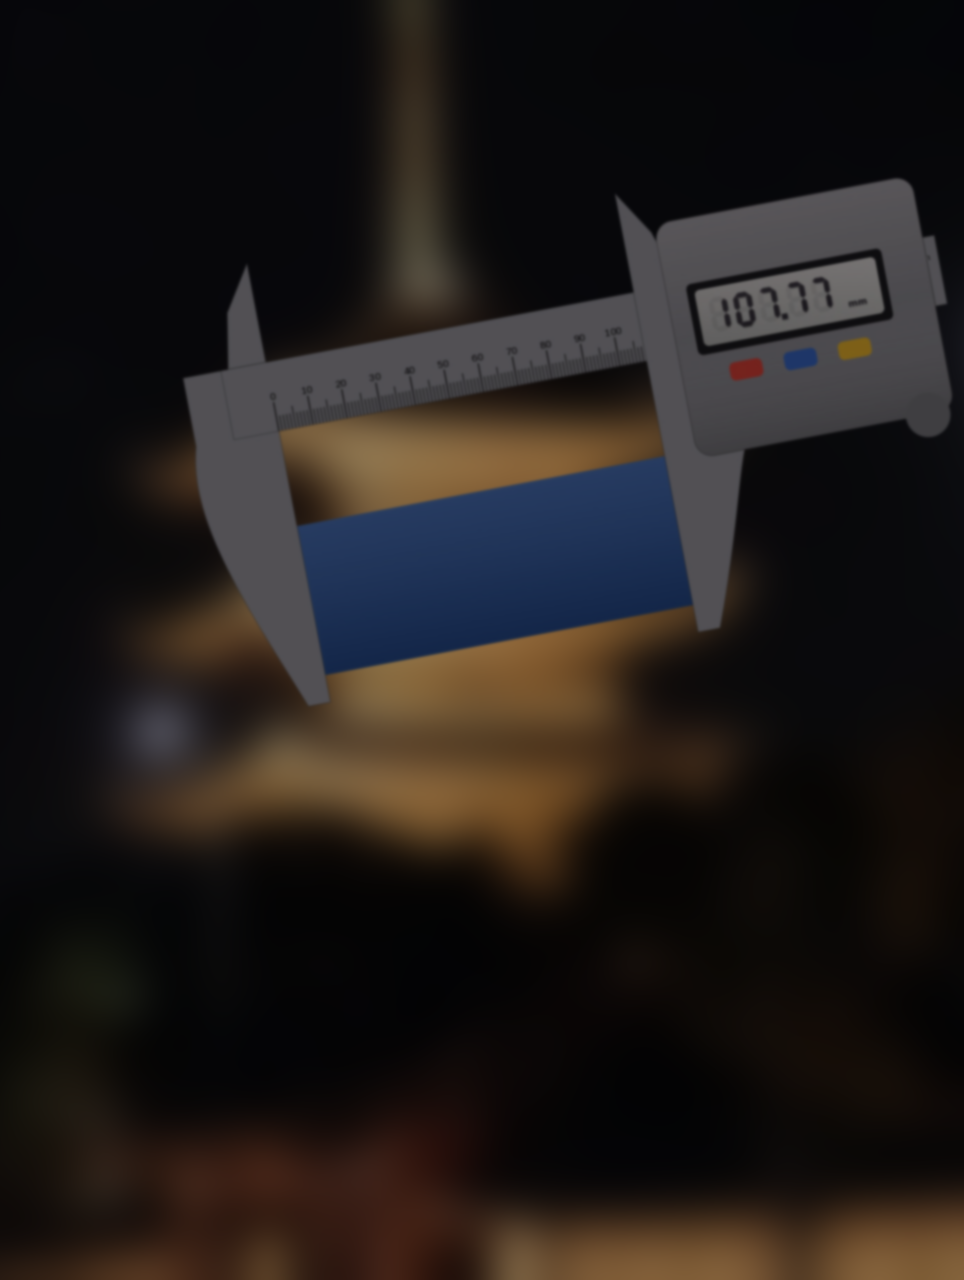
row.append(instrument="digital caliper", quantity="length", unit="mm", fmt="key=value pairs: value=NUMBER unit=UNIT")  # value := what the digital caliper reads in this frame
value=107.77 unit=mm
